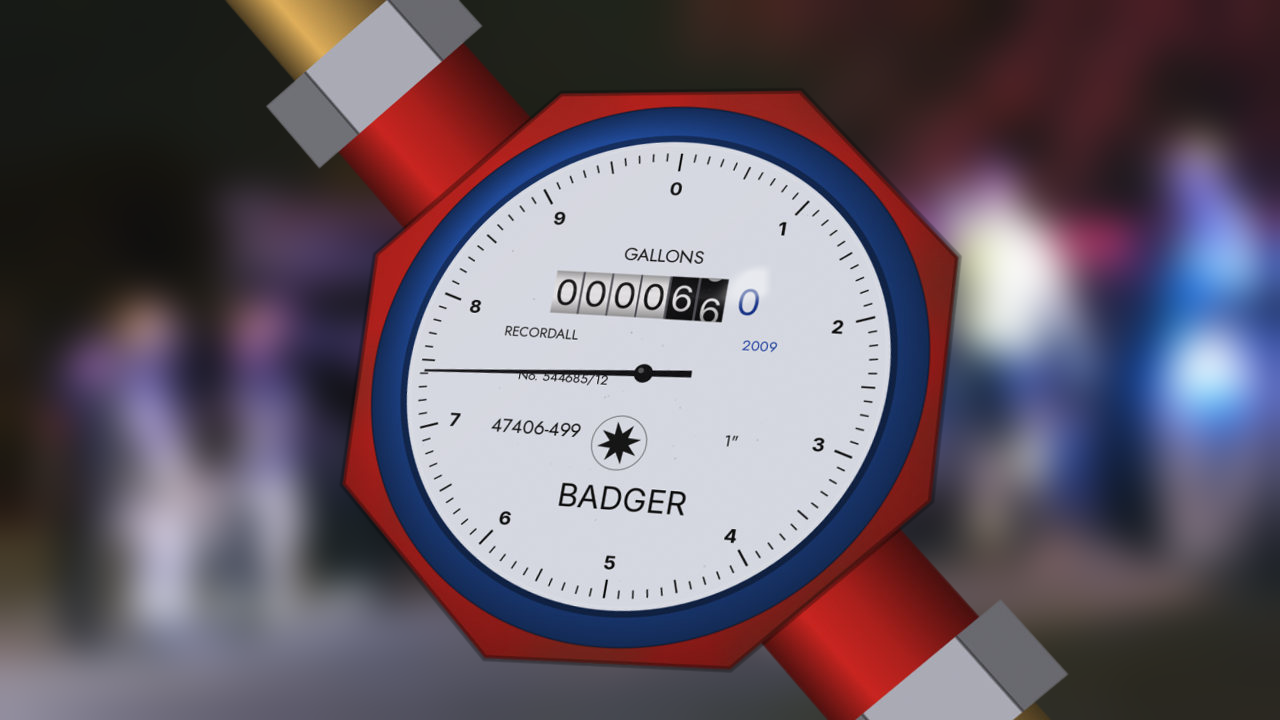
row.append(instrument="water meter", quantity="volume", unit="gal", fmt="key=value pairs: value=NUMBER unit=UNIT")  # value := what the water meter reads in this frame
value=657.4 unit=gal
